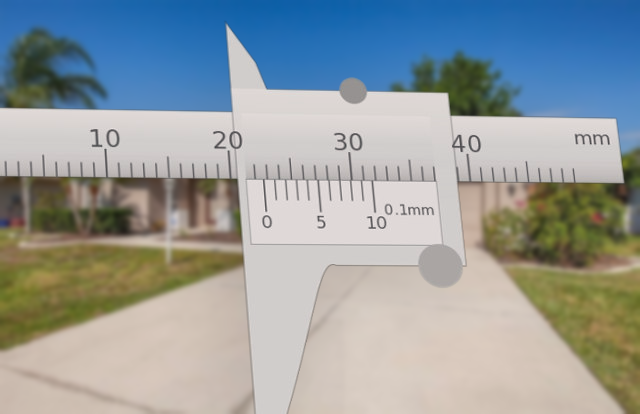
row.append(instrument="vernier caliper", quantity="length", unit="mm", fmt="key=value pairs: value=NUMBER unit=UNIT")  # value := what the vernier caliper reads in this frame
value=22.7 unit=mm
